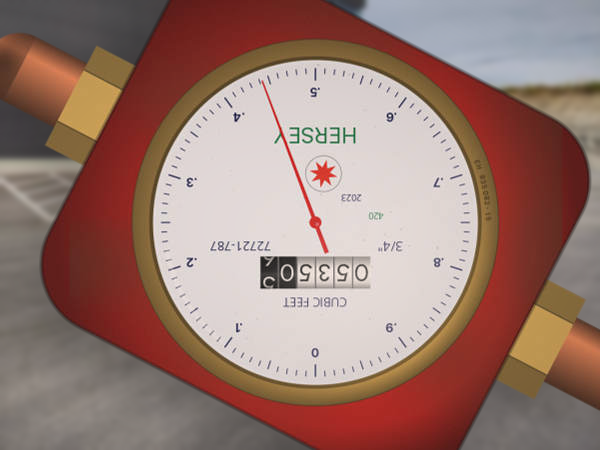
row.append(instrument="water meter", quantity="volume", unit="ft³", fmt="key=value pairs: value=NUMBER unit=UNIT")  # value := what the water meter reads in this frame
value=53505.44 unit=ft³
